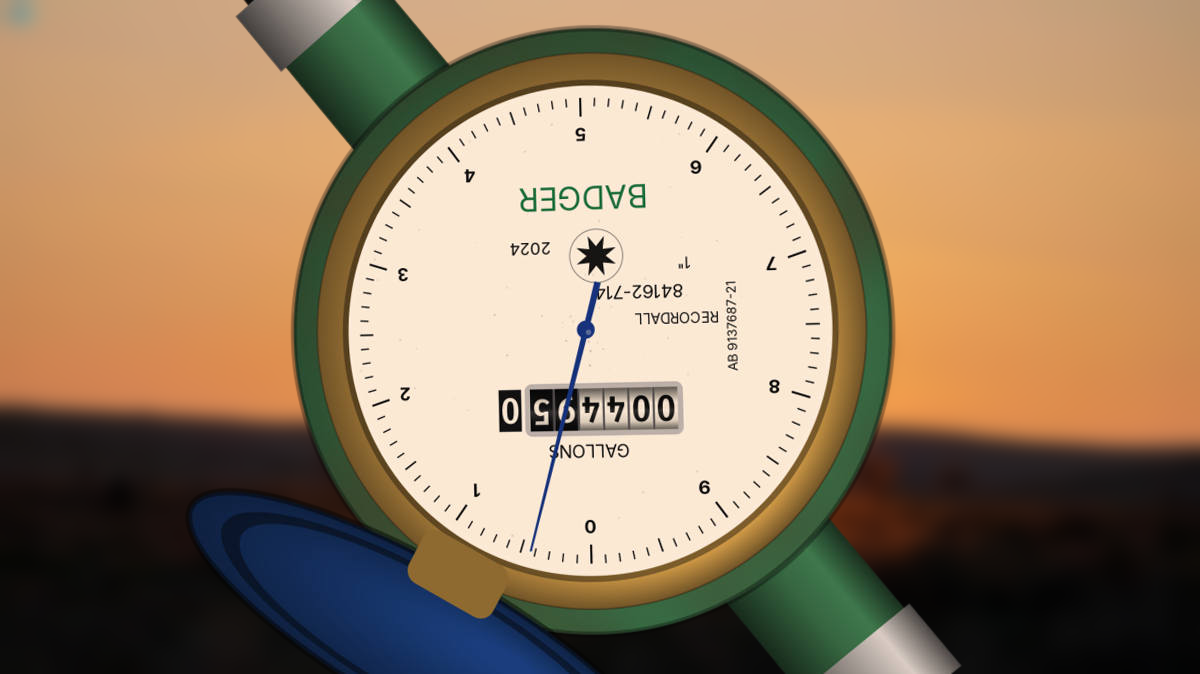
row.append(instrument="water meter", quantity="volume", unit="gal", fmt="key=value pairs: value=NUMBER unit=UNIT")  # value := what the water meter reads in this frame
value=44950.4 unit=gal
